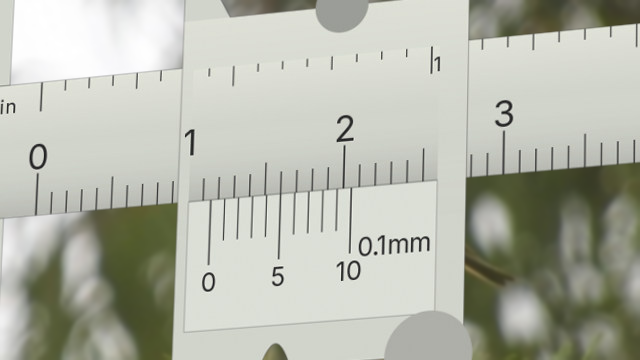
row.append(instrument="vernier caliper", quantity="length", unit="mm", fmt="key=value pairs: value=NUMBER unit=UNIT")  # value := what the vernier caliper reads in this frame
value=11.5 unit=mm
